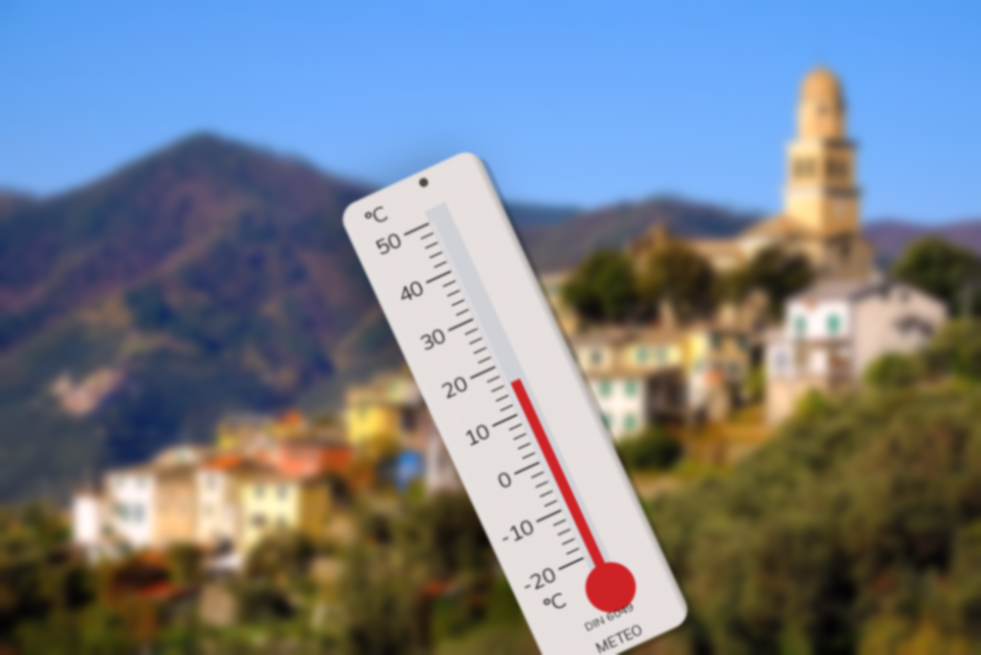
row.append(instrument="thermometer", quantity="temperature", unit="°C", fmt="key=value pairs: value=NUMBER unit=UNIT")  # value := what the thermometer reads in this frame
value=16 unit=°C
